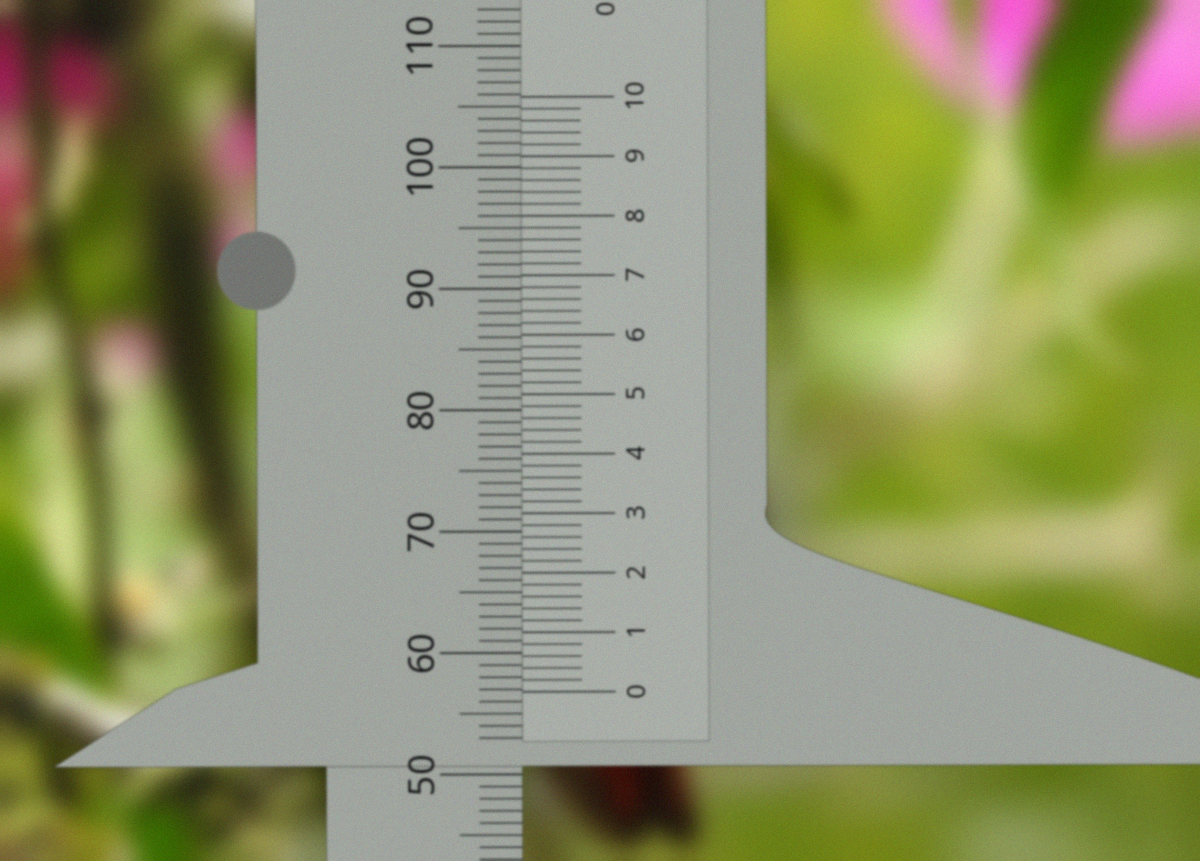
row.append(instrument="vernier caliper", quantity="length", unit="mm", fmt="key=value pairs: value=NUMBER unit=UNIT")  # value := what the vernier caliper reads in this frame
value=56.8 unit=mm
